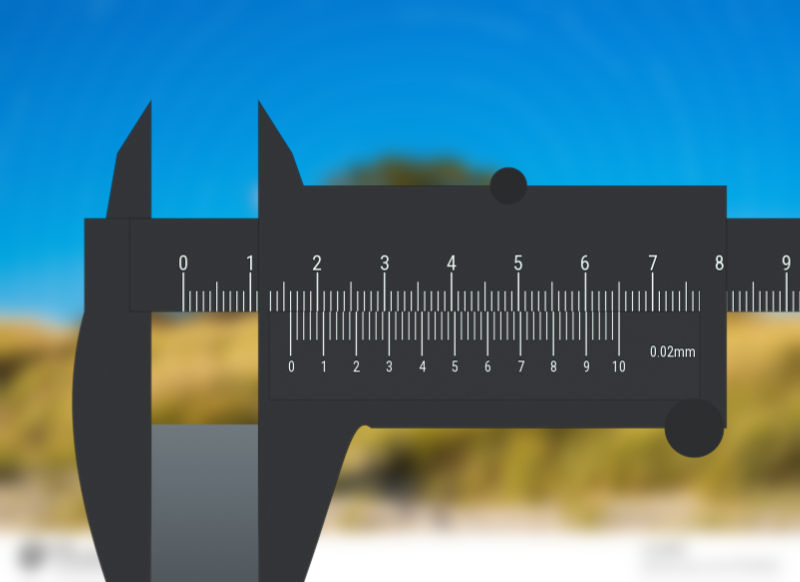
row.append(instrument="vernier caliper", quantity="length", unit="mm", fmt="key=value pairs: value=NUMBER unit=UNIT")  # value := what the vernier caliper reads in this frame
value=16.0 unit=mm
